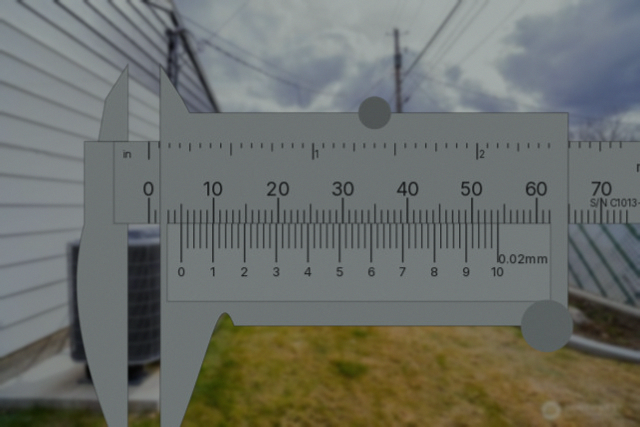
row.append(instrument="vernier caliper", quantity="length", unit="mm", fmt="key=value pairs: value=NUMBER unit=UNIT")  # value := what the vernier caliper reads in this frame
value=5.0 unit=mm
